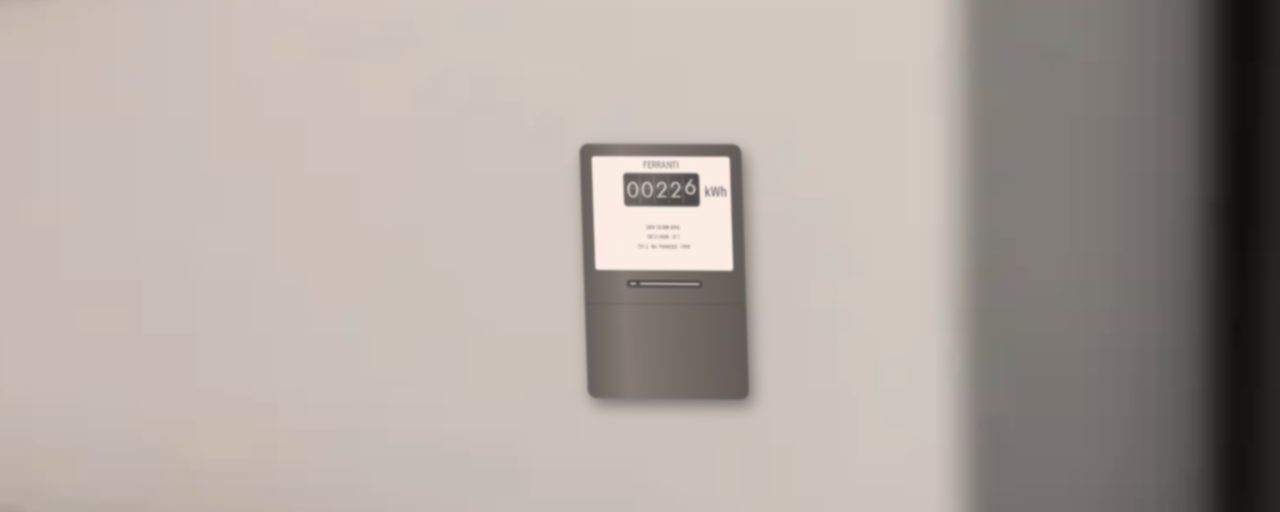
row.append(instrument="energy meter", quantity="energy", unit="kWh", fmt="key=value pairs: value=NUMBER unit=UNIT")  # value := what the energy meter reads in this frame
value=226 unit=kWh
